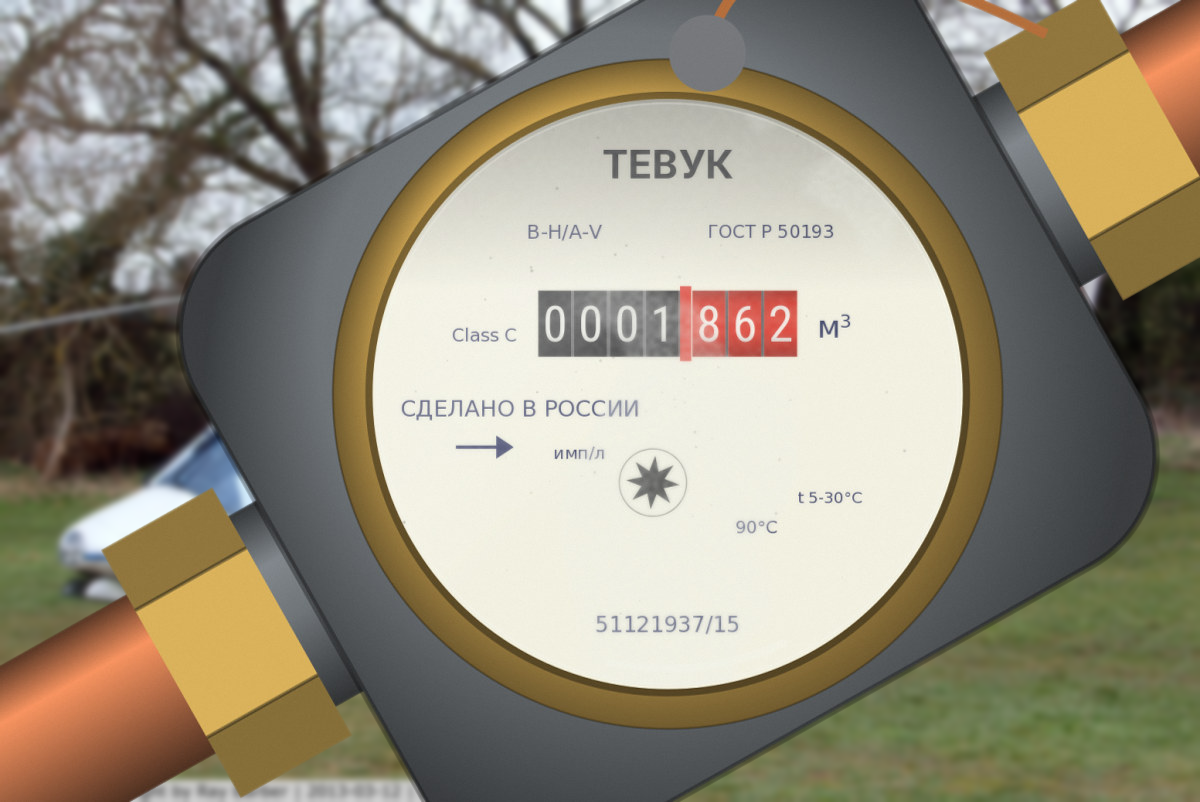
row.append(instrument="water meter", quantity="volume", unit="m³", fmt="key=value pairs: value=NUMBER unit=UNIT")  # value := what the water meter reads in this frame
value=1.862 unit=m³
